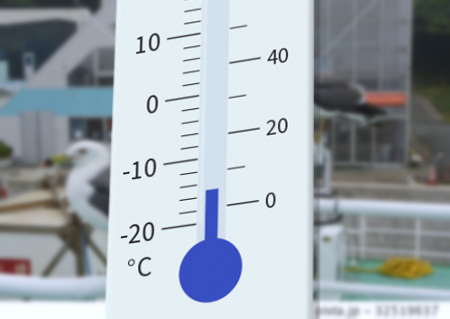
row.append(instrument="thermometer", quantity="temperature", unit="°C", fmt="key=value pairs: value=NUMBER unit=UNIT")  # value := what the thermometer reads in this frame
value=-15 unit=°C
